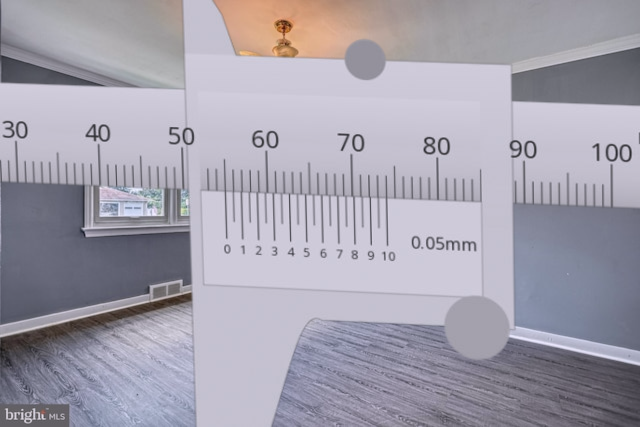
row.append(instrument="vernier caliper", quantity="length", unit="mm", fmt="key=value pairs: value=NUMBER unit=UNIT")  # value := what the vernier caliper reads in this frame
value=55.0 unit=mm
